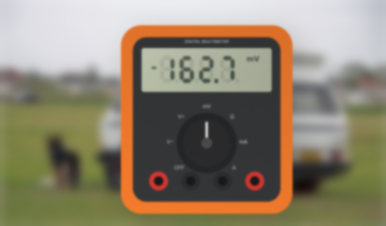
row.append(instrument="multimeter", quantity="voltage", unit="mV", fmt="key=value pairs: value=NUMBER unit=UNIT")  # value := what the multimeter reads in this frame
value=-162.7 unit=mV
